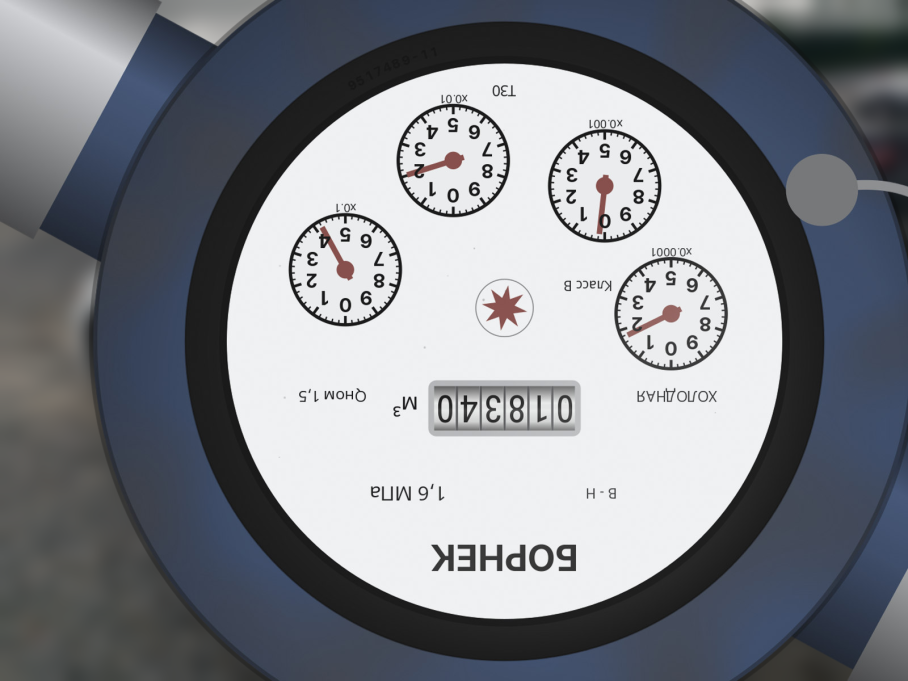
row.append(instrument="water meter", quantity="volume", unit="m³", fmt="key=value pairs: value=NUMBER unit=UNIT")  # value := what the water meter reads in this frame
value=18340.4201 unit=m³
